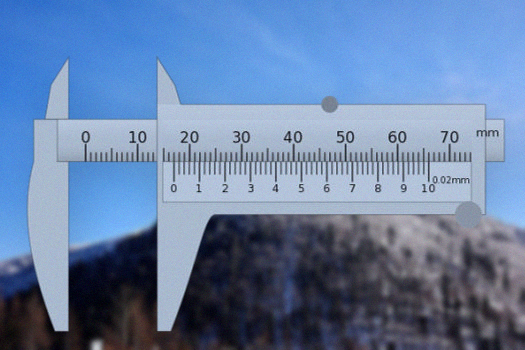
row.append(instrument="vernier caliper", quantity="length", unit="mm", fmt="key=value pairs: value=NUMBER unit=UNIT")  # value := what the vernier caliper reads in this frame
value=17.0 unit=mm
